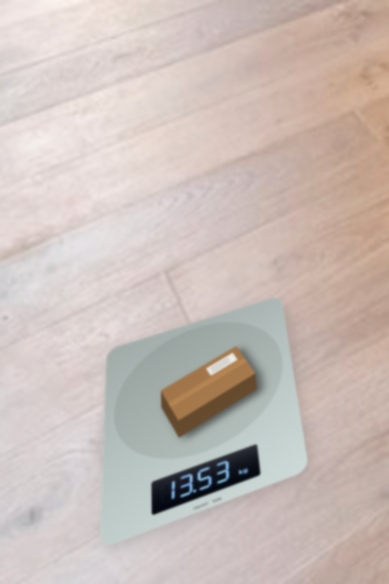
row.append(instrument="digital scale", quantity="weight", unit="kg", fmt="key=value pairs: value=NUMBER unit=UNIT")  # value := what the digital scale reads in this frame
value=13.53 unit=kg
